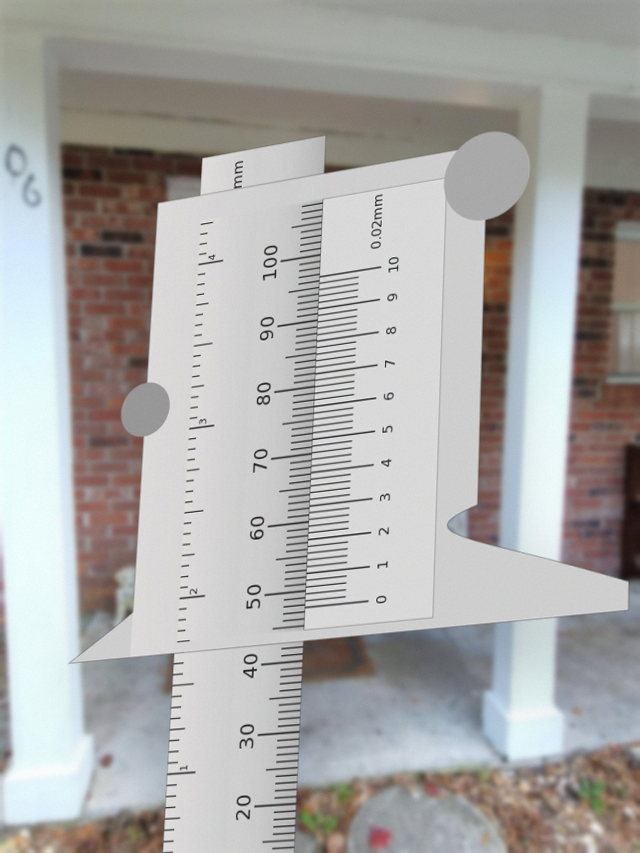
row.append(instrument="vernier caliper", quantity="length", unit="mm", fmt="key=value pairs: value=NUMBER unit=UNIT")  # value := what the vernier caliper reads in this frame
value=47.6 unit=mm
